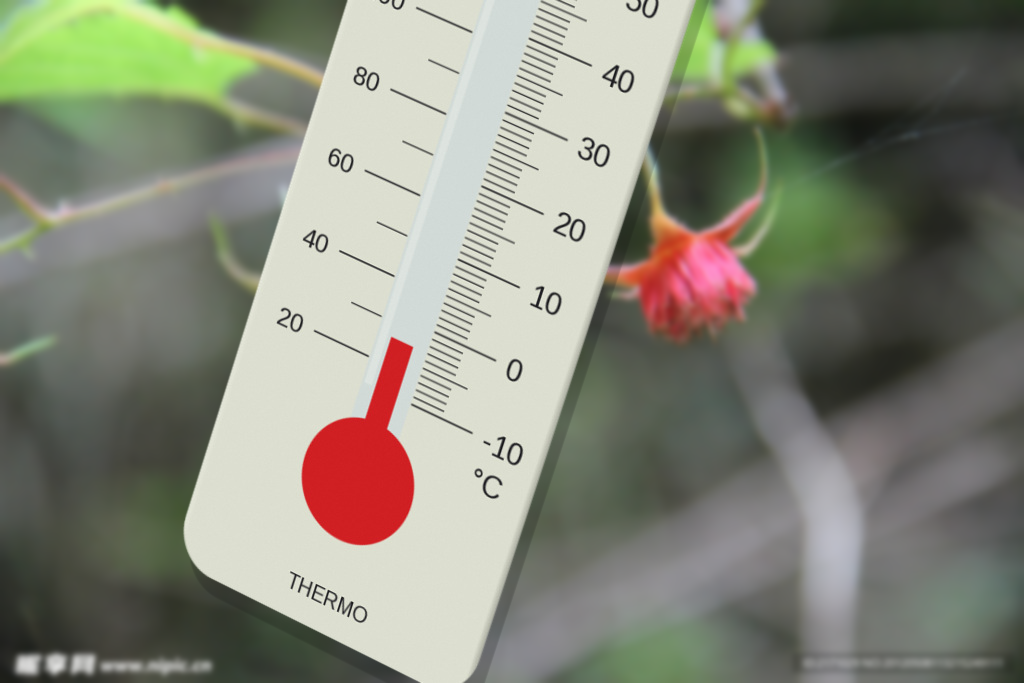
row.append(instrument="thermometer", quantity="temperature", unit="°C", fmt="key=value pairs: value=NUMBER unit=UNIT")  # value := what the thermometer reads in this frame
value=-3 unit=°C
